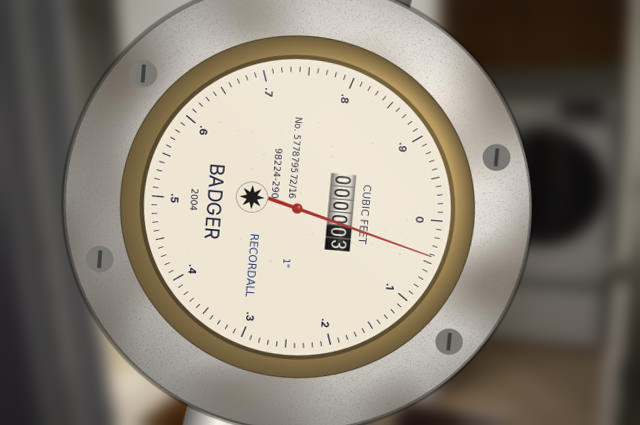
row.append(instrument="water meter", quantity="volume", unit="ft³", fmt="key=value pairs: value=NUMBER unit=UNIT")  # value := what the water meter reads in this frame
value=3.04 unit=ft³
